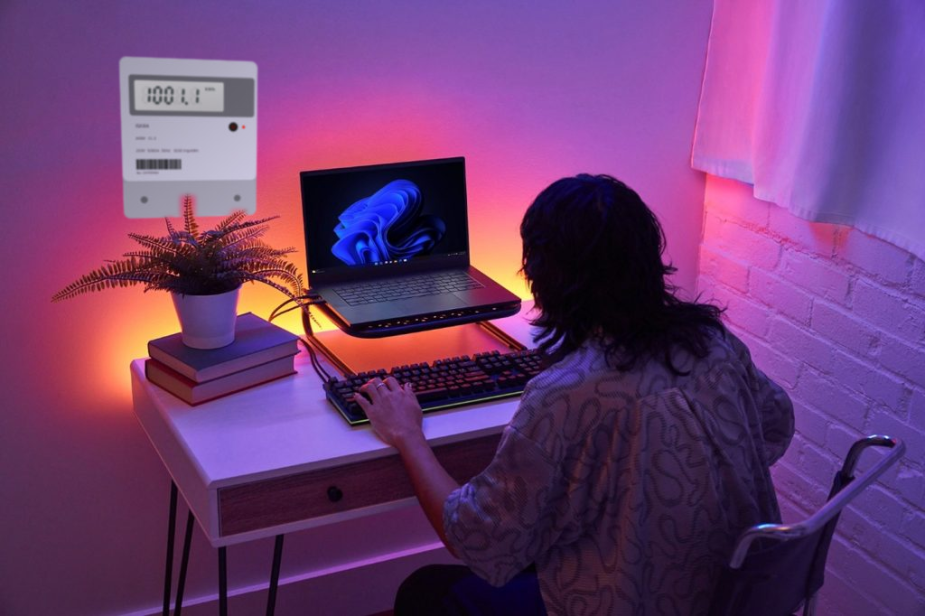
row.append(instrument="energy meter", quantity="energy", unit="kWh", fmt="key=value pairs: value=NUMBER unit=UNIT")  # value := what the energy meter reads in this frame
value=1001.1 unit=kWh
